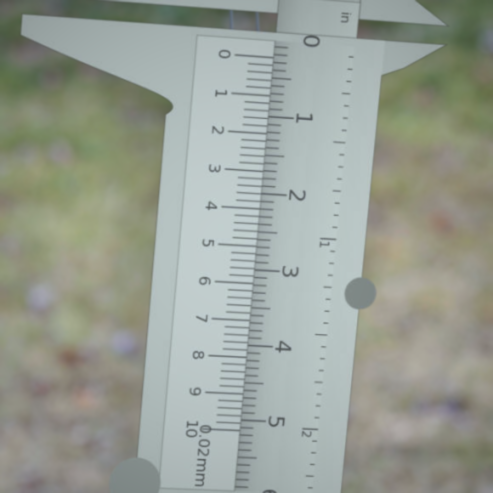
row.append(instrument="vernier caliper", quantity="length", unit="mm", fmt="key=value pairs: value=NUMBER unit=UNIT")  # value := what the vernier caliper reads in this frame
value=2.4 unit=mm
